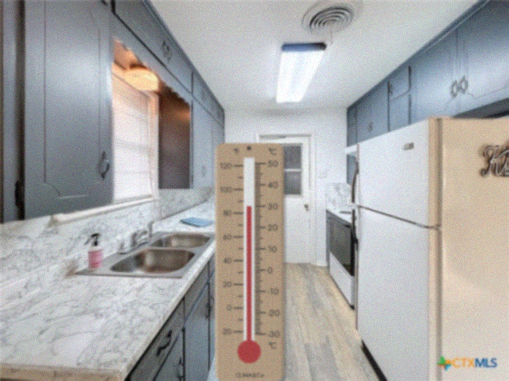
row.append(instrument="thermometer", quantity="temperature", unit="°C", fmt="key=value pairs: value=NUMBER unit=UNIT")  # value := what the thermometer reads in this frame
value=30 unit=°C
